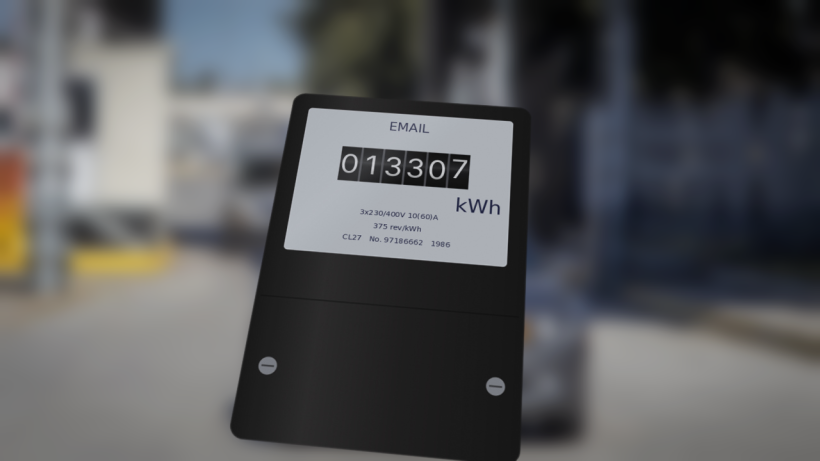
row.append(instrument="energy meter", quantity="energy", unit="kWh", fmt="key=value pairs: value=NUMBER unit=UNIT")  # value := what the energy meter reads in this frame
value=13307 unit=kWh
